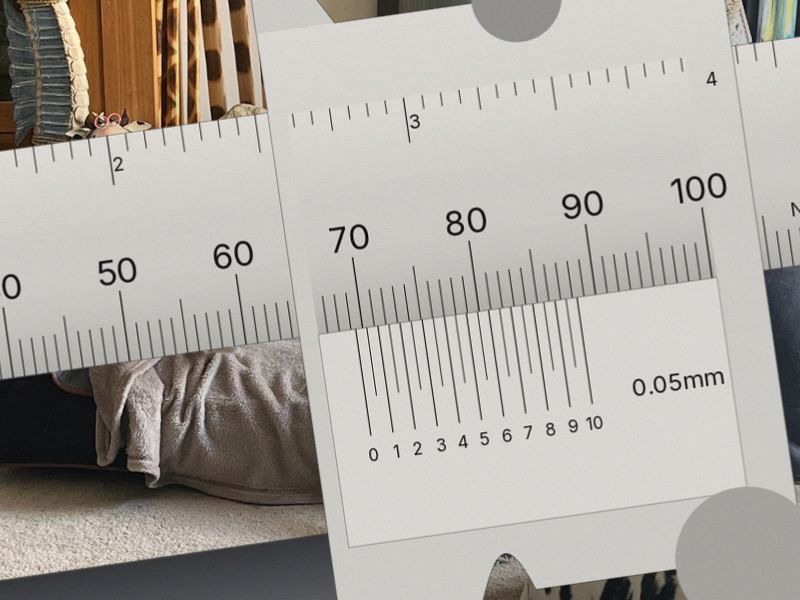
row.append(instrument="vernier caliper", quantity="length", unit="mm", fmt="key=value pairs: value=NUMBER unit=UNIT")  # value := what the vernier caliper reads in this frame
value=69.4 unit=mm
